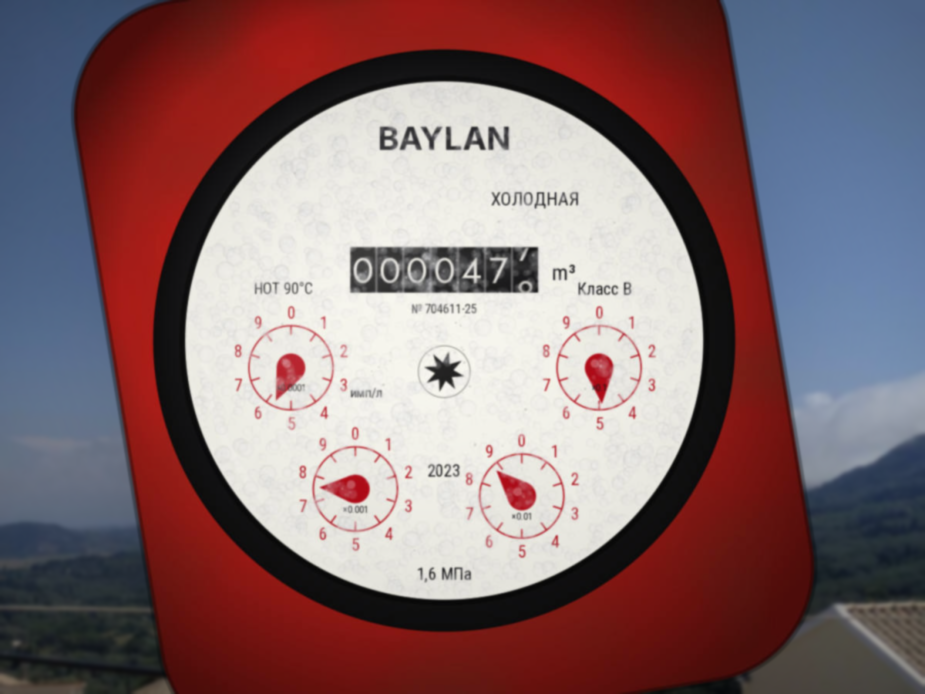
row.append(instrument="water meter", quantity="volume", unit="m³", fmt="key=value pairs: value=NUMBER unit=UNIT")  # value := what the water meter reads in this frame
value=477.4875 unit=m³
